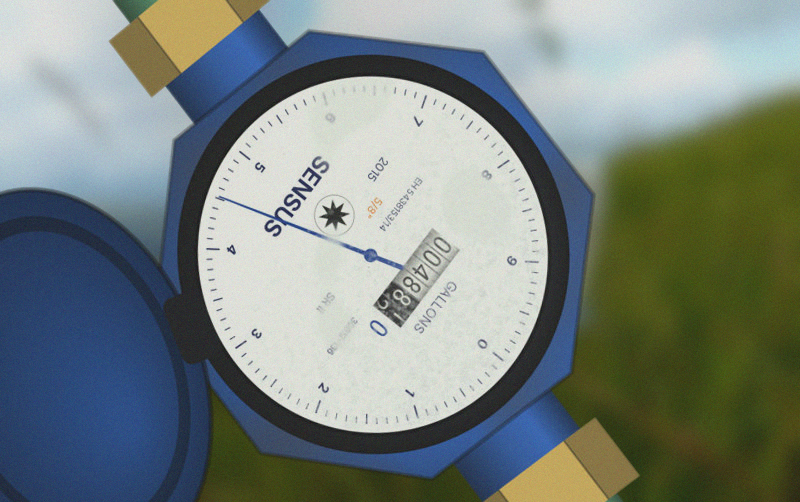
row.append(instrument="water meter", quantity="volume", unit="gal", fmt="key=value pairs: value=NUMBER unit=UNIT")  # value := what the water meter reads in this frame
value=48814.5 unit=gal
